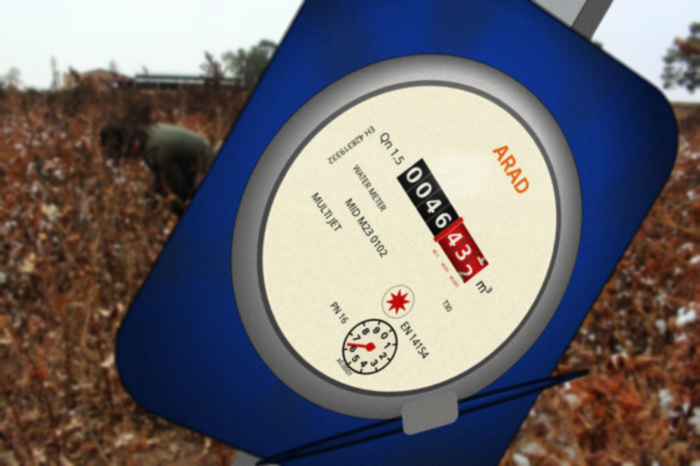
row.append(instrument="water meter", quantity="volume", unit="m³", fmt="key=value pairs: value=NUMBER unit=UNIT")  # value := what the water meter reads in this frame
value=46.4316 unit=m³
